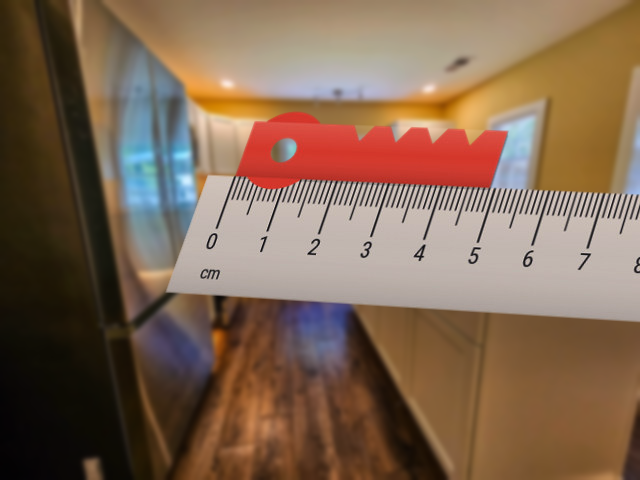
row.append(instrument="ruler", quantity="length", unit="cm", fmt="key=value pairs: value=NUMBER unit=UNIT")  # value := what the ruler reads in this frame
value=4.9 unit=cm
